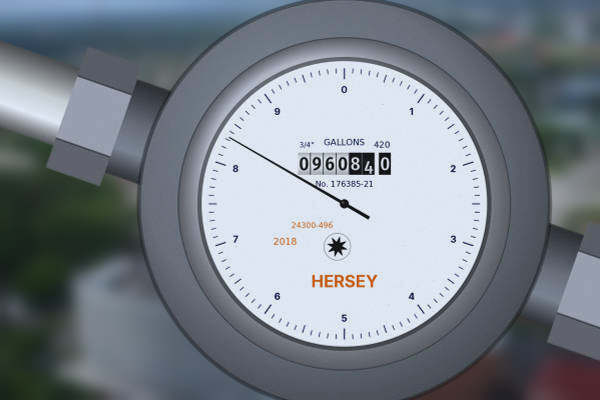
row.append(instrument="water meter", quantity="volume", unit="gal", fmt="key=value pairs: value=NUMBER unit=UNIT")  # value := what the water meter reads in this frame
value=960838.3 unit=gal
